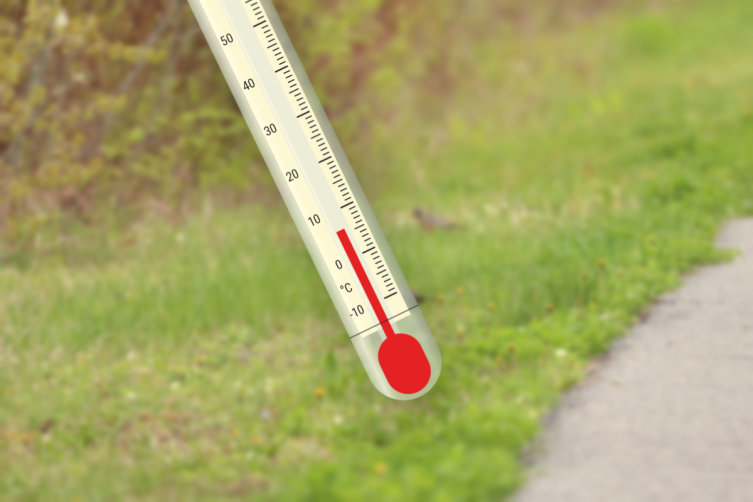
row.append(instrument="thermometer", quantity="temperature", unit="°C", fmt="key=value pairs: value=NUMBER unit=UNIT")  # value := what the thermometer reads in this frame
value=6 unit=°C
